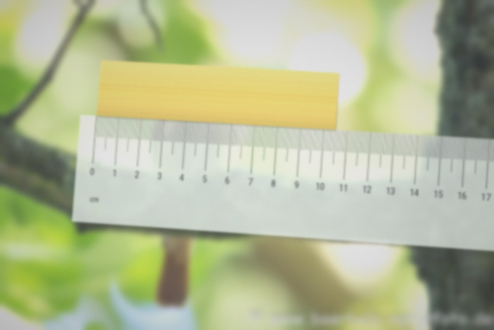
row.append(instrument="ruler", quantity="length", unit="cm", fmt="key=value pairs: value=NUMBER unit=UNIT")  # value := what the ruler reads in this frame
value=10.5 unit=cm
